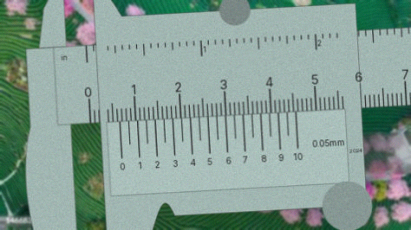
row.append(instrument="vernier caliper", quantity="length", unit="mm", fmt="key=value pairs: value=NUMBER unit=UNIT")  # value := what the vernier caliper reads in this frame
value=6.5 unit=mm
